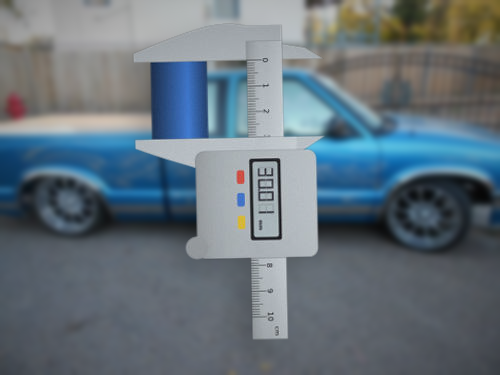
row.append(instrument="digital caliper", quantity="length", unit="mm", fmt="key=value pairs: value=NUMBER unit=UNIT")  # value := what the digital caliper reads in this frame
value=30.01 unit=mm
